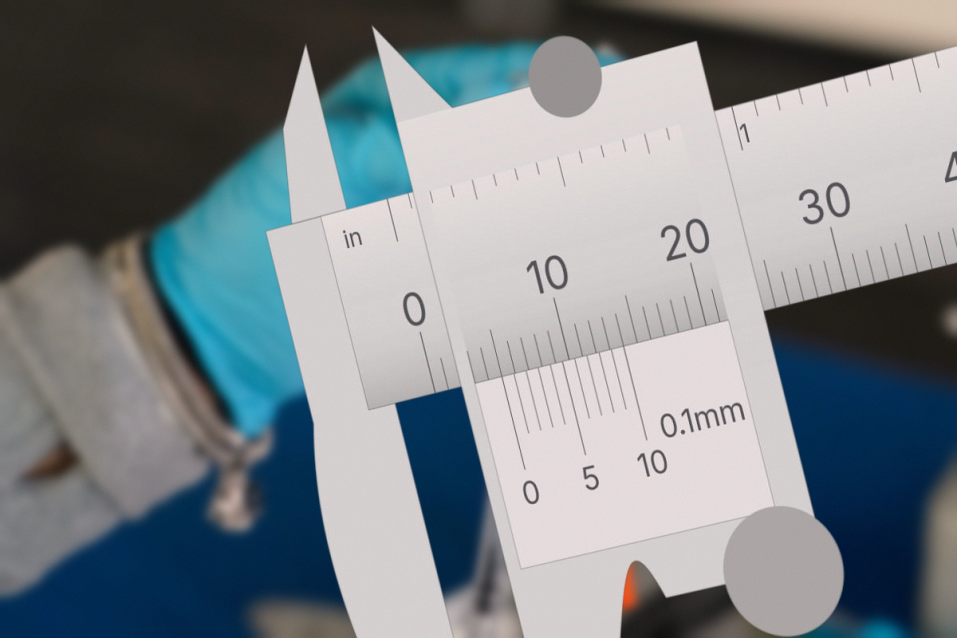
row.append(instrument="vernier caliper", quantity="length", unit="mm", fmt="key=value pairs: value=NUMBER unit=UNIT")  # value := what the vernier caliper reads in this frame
value=5.0 unit=mm
